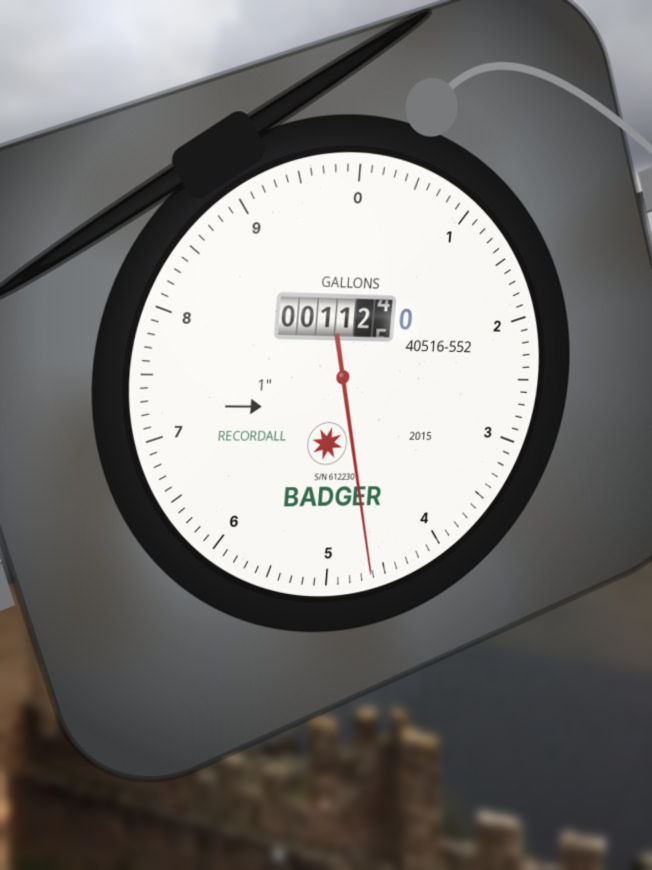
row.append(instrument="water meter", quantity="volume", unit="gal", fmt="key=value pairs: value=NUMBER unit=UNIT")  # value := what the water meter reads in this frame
value=11244.6 unit=gal
